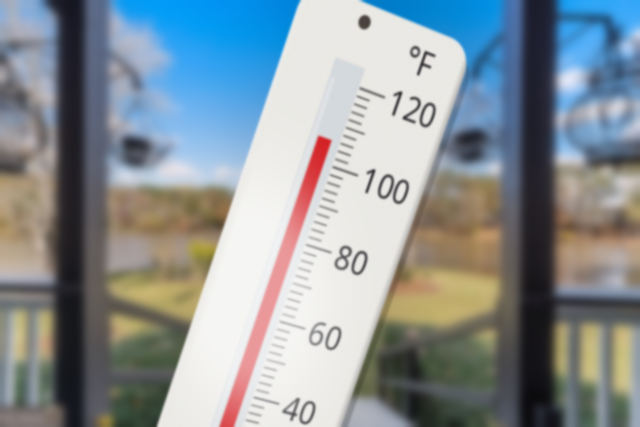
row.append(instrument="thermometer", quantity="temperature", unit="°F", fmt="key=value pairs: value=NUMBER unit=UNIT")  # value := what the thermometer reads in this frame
value=106 unit=°F
